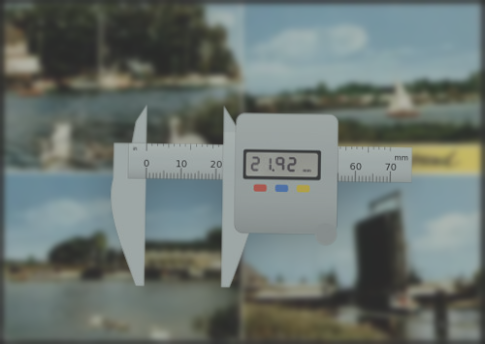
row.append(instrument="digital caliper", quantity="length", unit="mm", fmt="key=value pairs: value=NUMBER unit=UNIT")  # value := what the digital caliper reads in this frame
value=21.92 unit=mm
